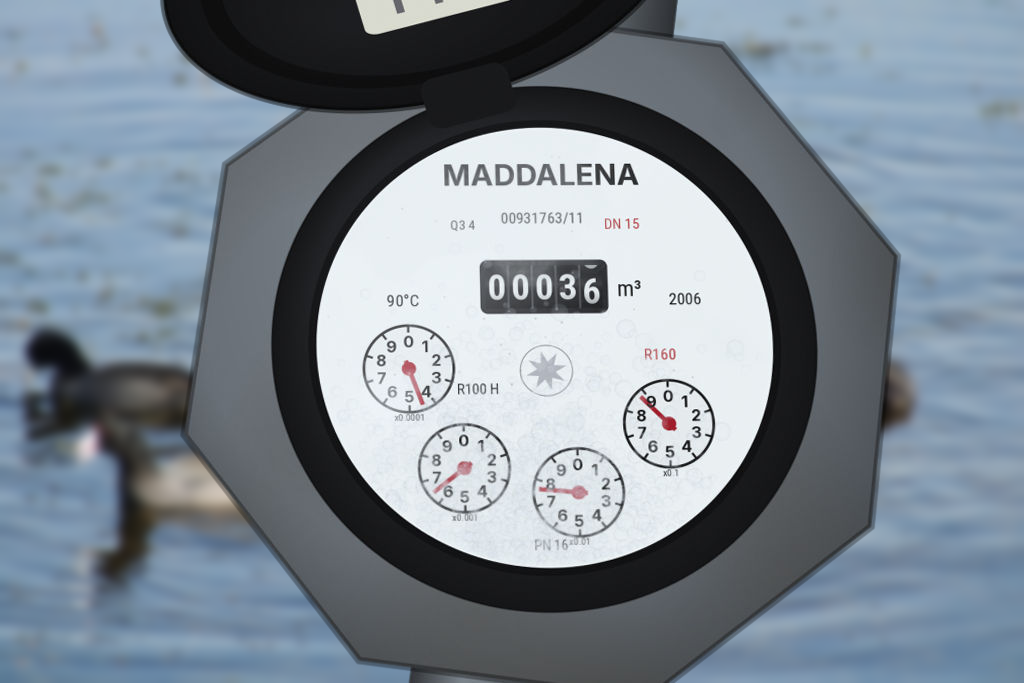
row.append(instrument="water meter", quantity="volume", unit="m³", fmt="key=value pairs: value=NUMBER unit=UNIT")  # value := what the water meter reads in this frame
value=35.8764 unit=m³
